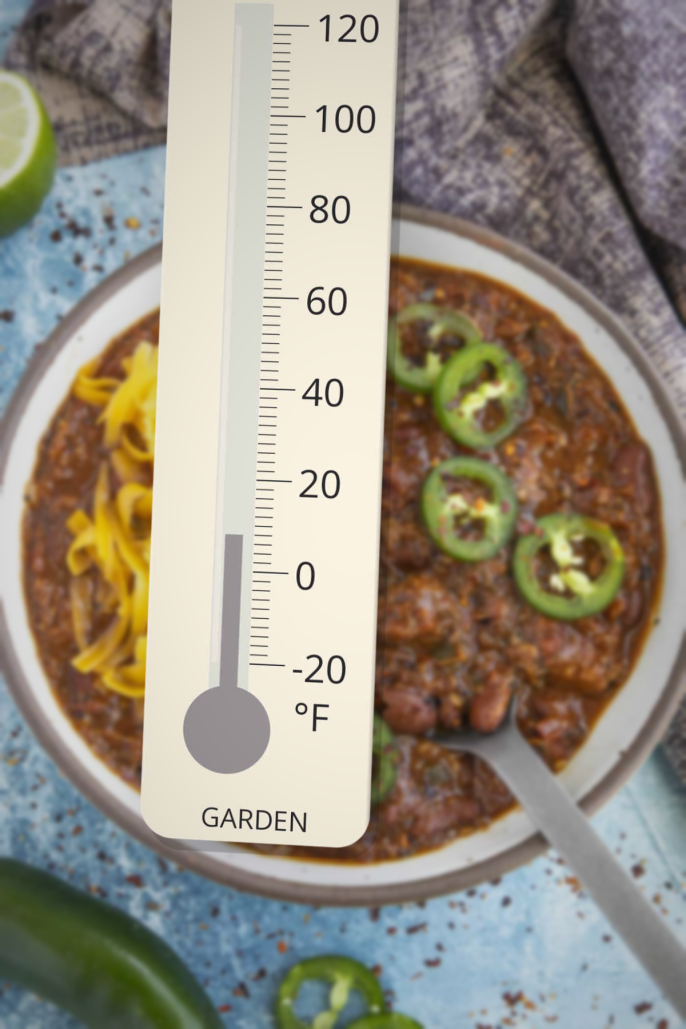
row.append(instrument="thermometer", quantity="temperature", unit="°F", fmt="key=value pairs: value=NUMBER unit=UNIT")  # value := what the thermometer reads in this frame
value=8 unit=°F
